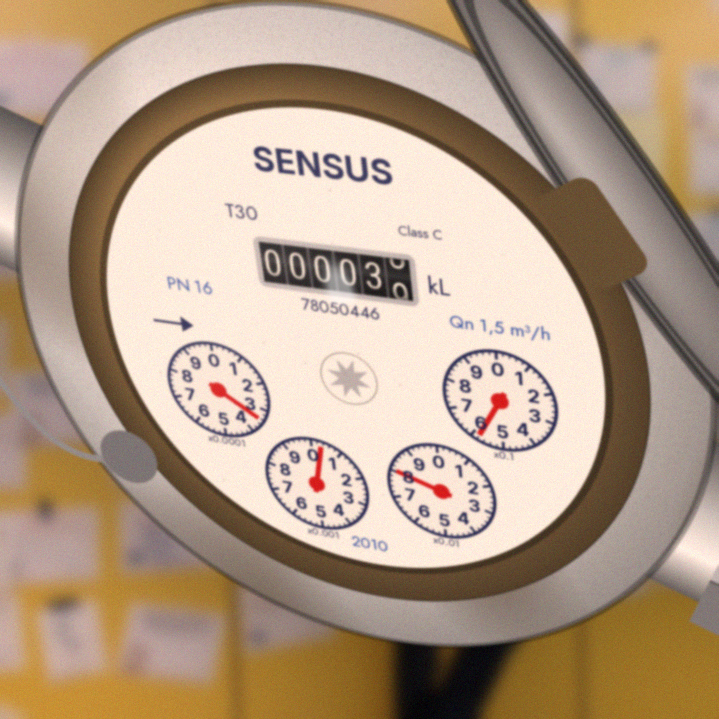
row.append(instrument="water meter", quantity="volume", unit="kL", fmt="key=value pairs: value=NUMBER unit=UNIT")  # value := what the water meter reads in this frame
value=38.5803 unit=kL
